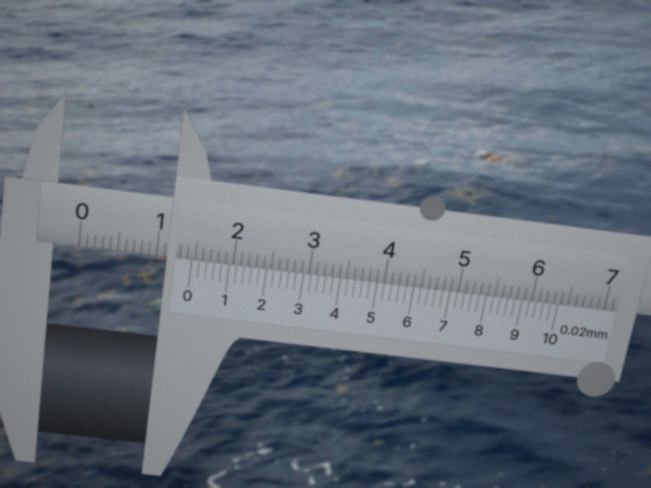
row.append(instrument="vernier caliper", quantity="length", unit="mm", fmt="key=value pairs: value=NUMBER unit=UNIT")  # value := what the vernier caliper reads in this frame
value=14.6 unit=mm
